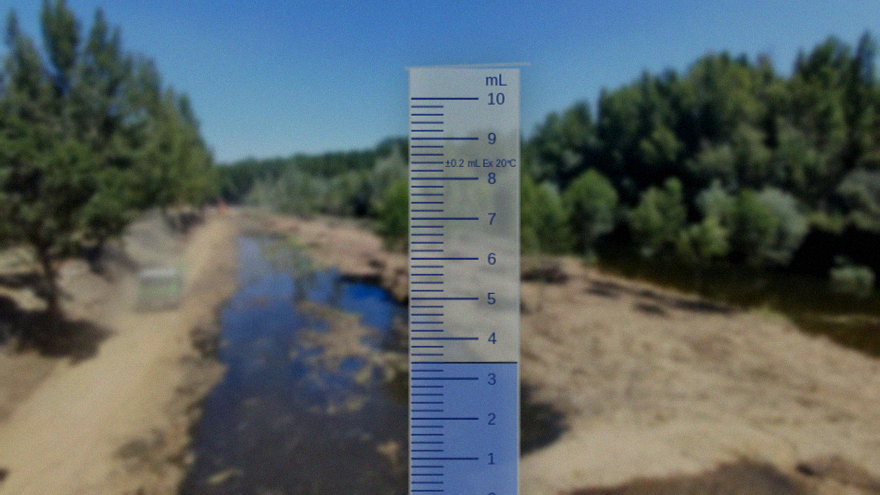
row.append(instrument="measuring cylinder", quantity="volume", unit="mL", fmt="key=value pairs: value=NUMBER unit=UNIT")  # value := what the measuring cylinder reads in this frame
value=3.4 unit=mL
